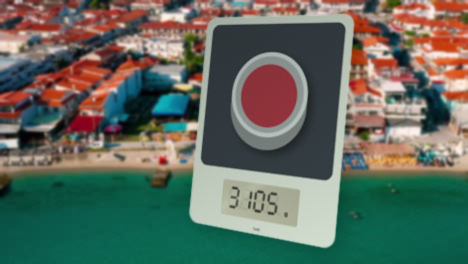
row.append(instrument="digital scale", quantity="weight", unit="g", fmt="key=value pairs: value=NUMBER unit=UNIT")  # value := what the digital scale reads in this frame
value=3105 unit=g
